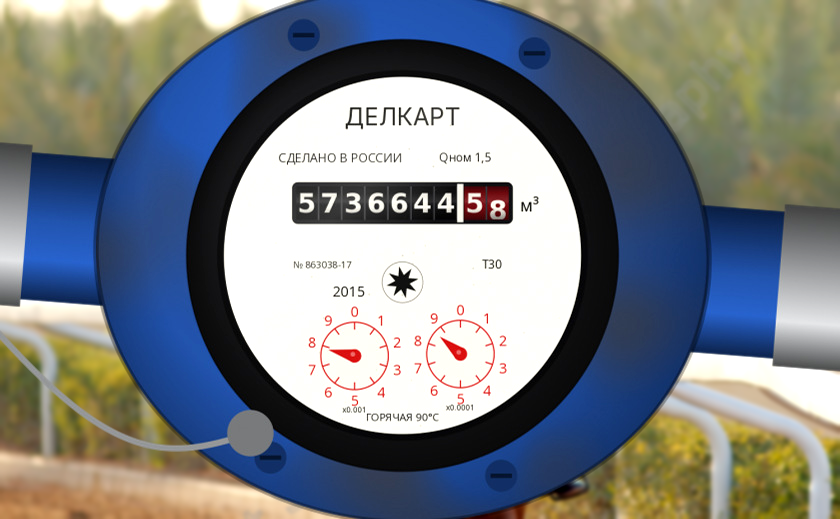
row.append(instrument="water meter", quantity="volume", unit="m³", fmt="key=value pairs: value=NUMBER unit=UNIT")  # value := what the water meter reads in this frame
value=5736644.5778 unit=m³
